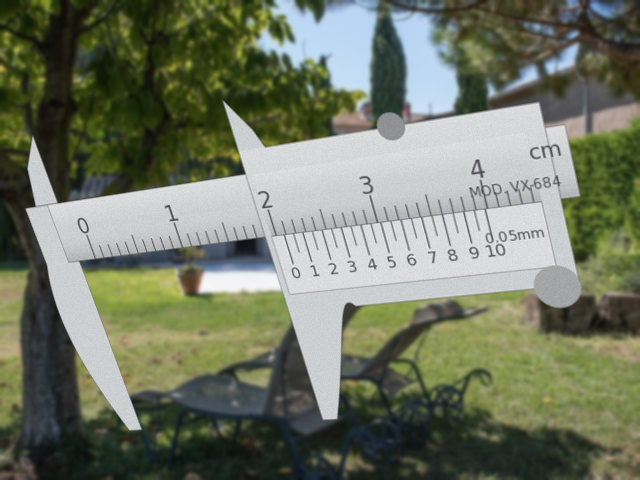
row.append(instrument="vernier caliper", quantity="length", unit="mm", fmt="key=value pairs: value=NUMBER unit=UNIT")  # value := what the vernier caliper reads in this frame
value=20.8 unit=mm
